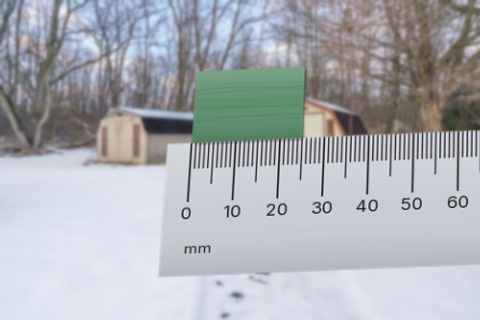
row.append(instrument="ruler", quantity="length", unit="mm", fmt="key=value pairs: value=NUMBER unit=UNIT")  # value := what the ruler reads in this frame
value=25 unit=mm
